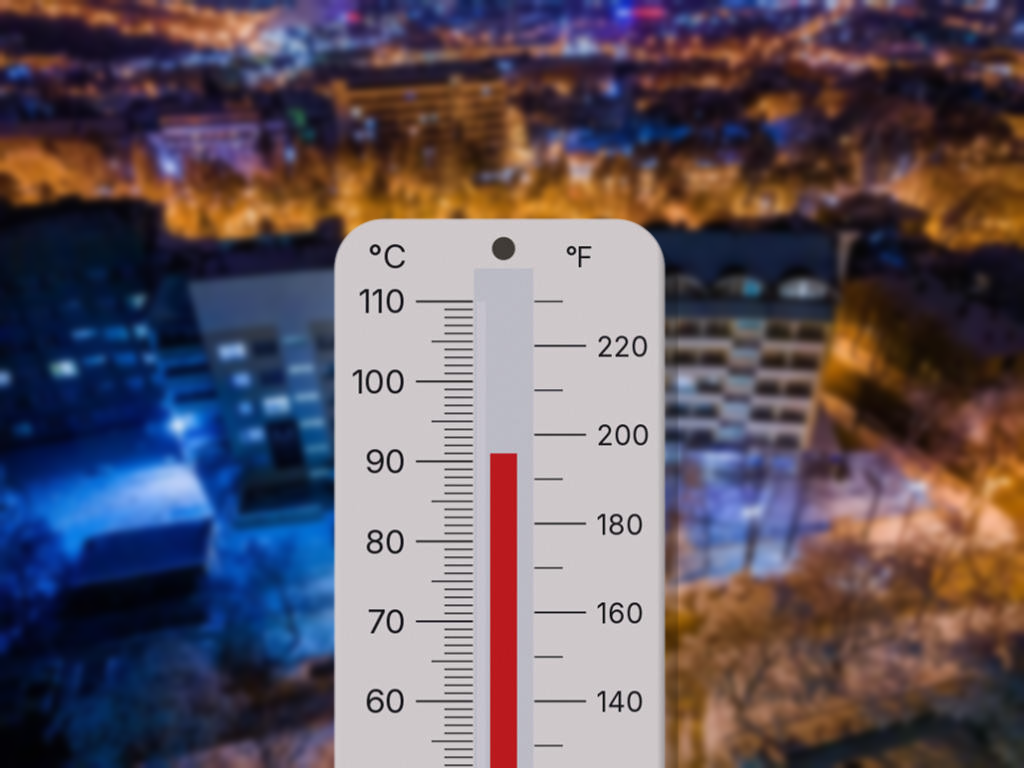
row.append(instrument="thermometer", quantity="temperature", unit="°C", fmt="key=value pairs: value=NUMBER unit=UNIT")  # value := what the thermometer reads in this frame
value=91 unit=°C
